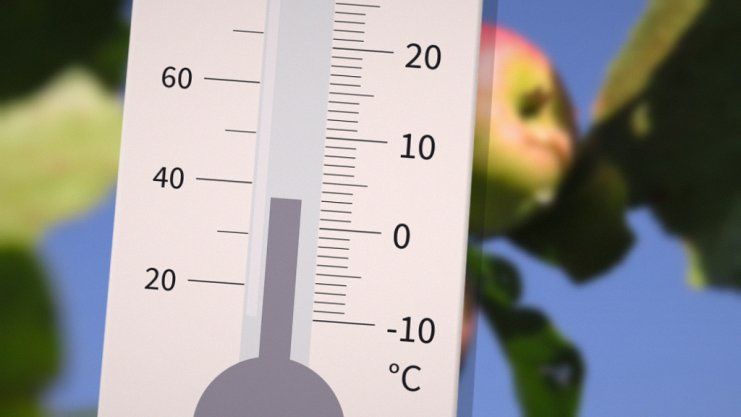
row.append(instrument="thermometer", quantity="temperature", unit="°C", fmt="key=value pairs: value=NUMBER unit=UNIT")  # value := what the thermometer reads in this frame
value=3 unit=°C
